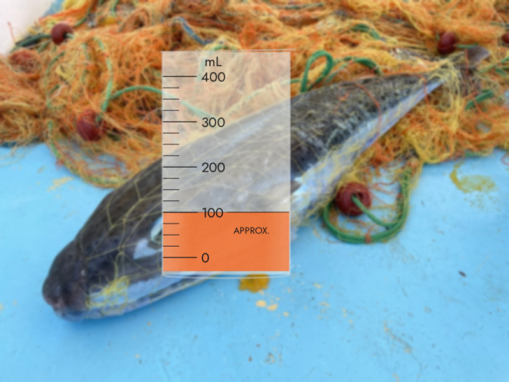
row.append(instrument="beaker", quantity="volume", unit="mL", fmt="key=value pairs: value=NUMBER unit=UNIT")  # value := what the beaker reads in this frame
value=100 unit=mL
